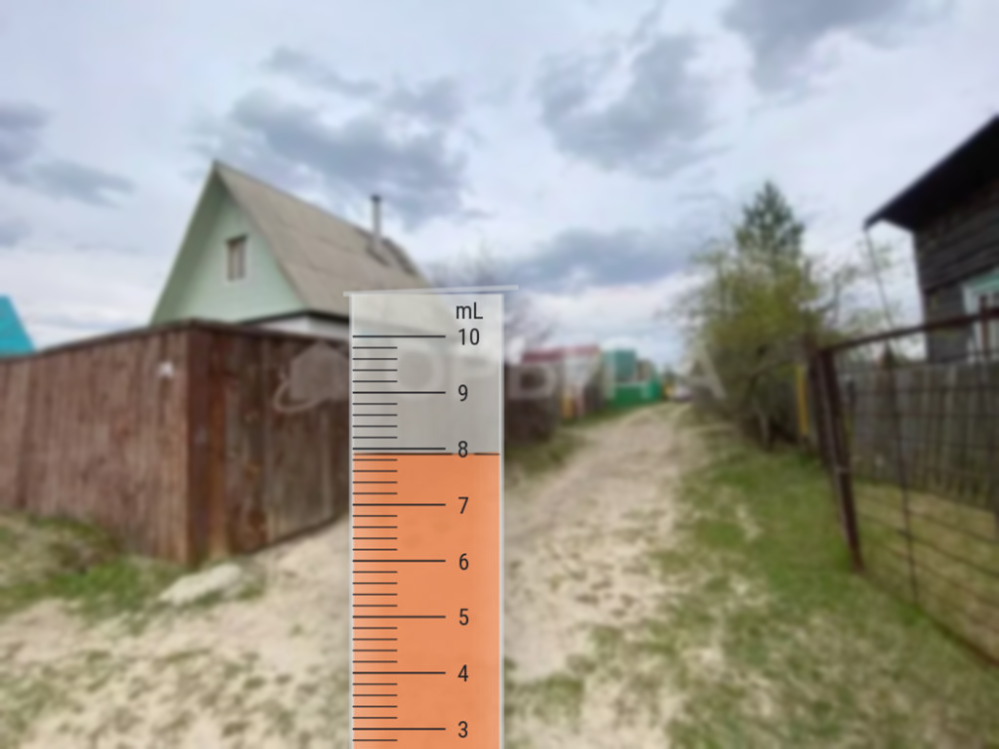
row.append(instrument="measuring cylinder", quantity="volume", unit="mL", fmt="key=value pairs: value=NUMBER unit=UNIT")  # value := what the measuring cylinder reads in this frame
value=7.9 unit=mL
